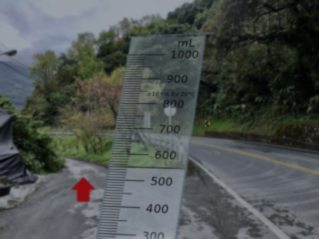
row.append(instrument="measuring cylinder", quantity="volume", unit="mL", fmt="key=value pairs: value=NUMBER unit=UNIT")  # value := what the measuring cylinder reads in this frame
value=550 unit=mL
